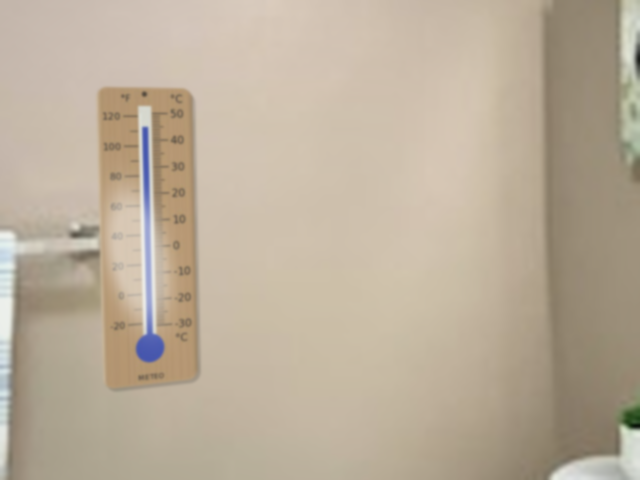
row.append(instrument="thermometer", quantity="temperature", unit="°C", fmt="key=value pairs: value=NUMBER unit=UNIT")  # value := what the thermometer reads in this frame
value=45 unit=°C
